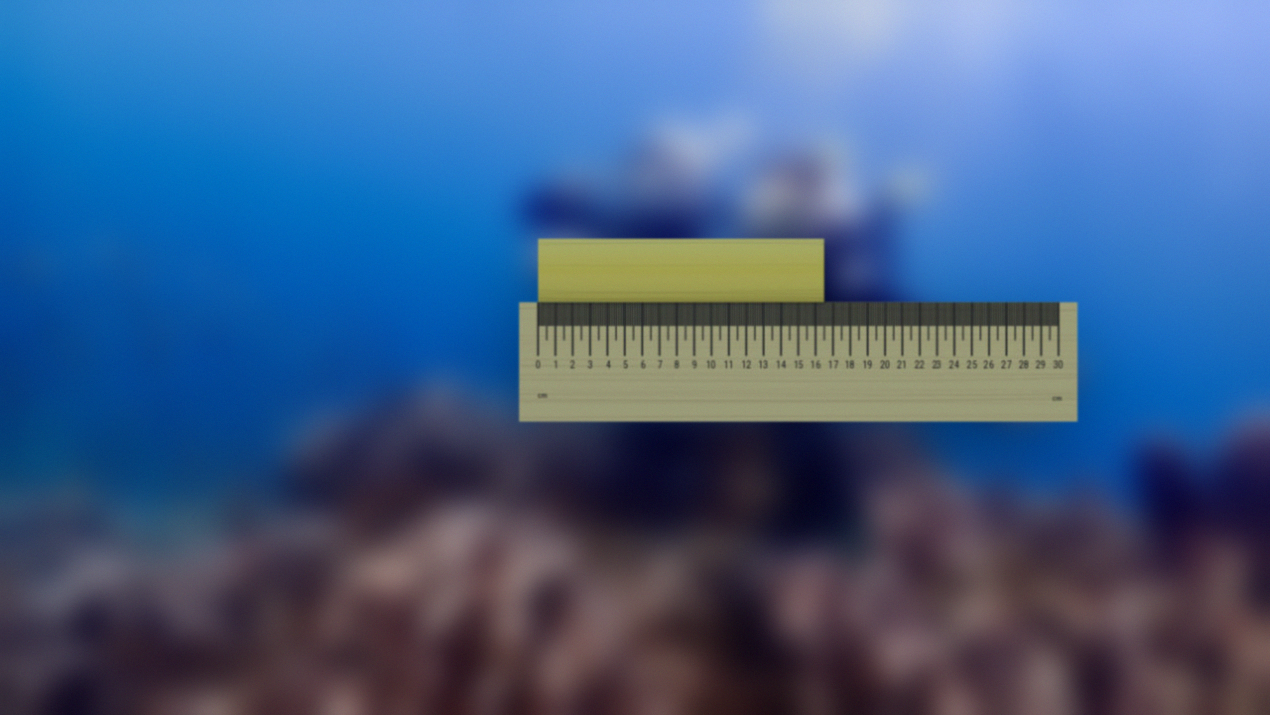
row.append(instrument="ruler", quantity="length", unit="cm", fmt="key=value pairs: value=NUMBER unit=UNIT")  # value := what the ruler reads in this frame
value=16.5 unit=cm
